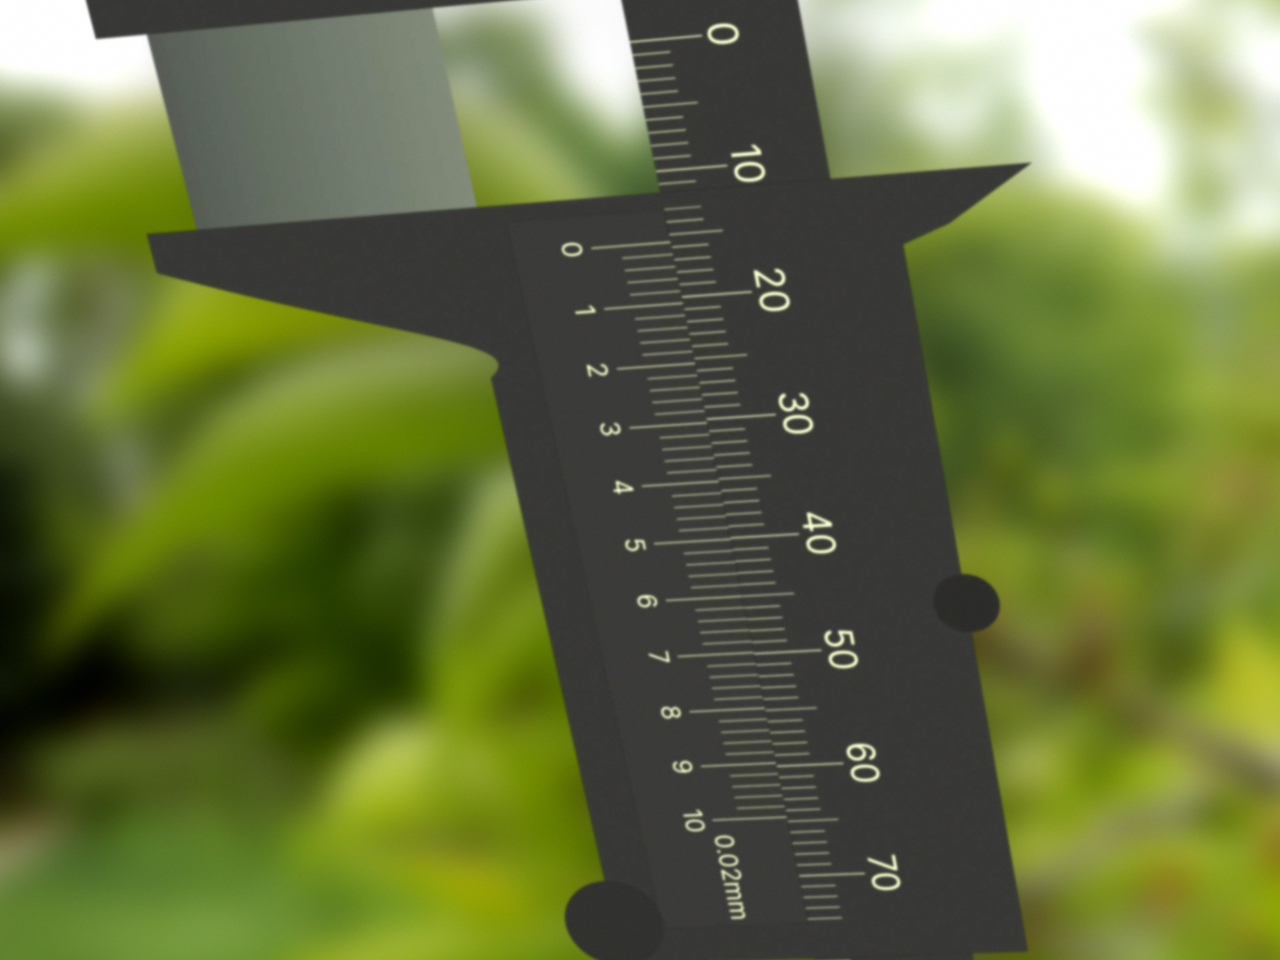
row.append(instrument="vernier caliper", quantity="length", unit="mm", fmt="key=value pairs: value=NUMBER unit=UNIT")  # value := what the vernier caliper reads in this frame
value=15.6 unit=mm
